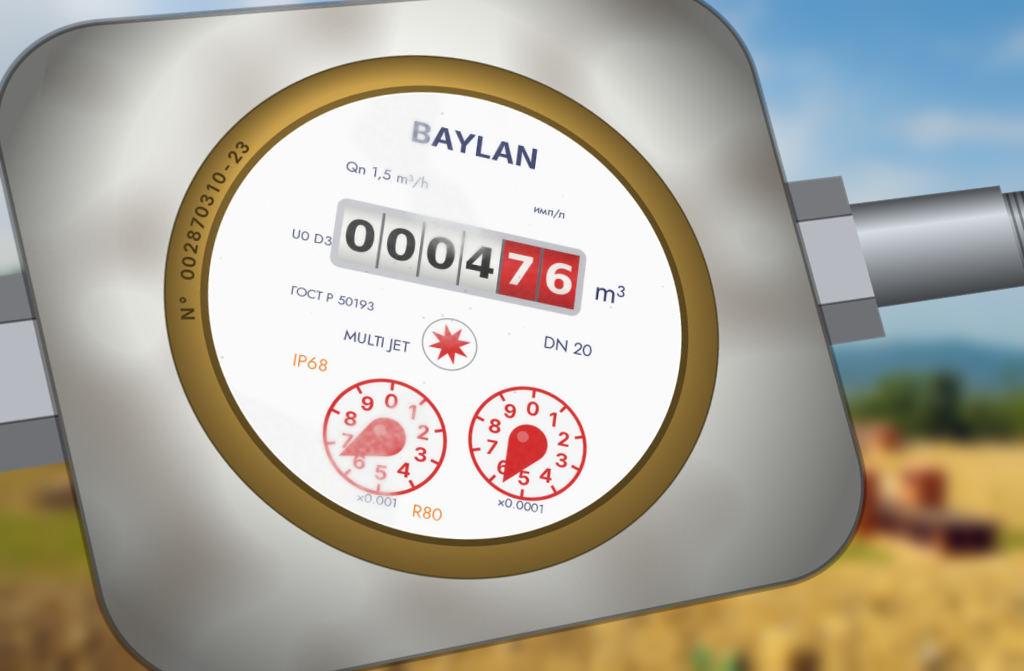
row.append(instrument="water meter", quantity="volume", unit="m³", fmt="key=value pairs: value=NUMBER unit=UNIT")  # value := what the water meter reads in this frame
value=4.7665 unit=m³
